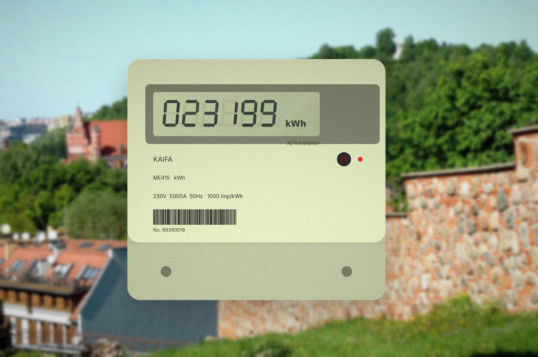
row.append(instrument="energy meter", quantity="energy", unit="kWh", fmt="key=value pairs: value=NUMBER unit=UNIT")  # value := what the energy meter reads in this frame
value=23199 unit=kWh
